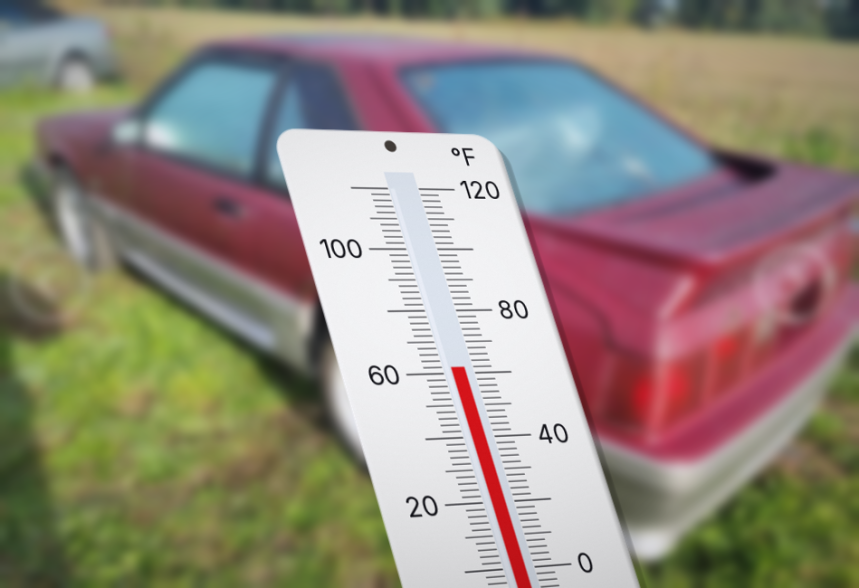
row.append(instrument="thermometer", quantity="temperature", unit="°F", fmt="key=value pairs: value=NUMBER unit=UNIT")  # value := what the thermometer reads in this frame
value=62 unit=°F
